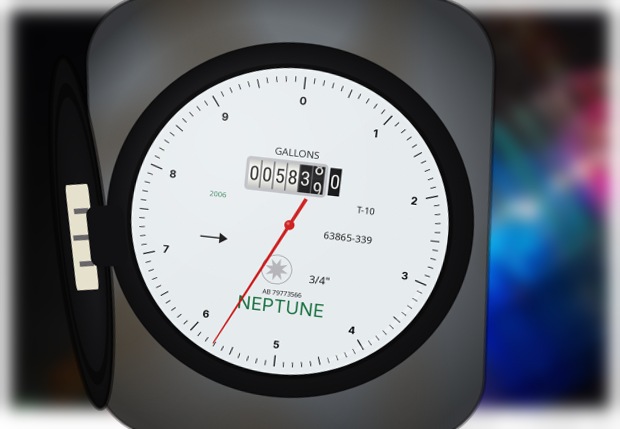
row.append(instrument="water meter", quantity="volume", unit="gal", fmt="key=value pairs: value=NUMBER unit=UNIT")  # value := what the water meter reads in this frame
value=58385.7 unit=gal
